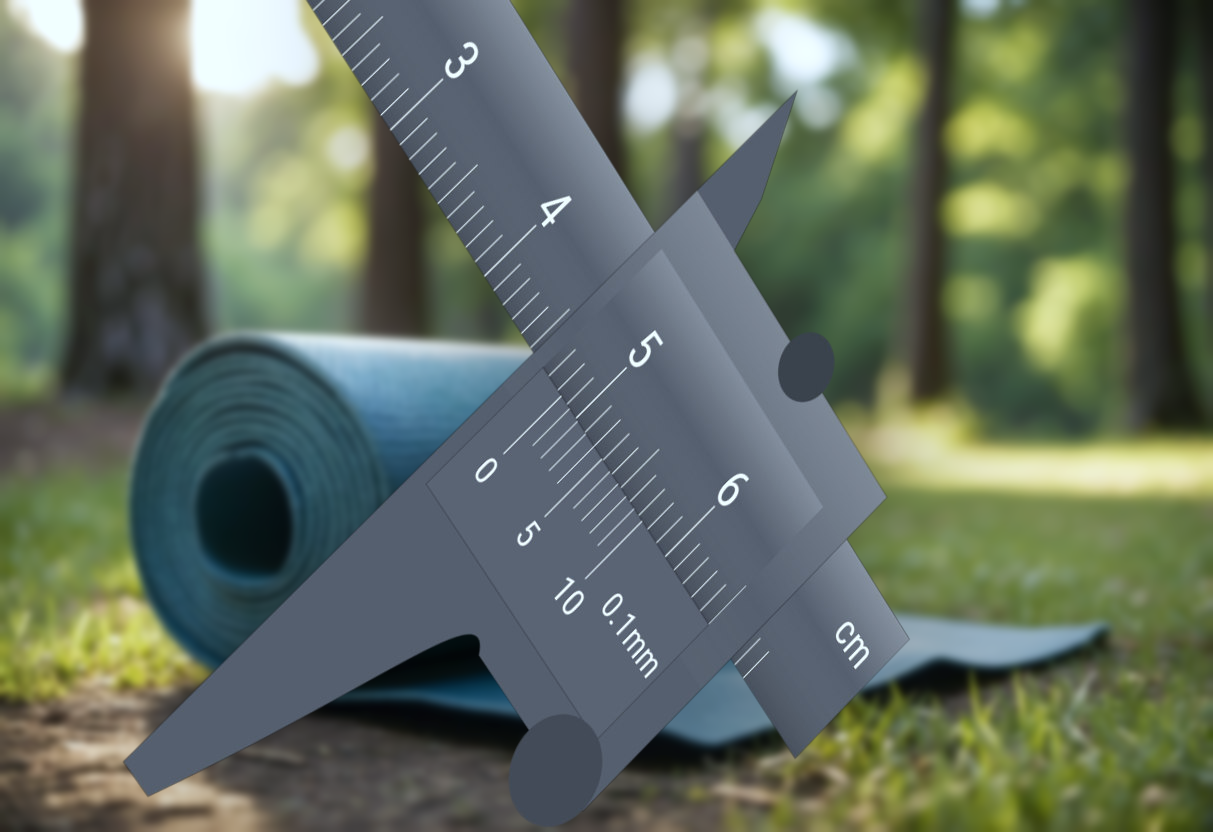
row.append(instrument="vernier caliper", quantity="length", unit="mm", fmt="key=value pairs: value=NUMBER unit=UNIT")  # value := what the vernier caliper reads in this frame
value=48.4 unit=mm
